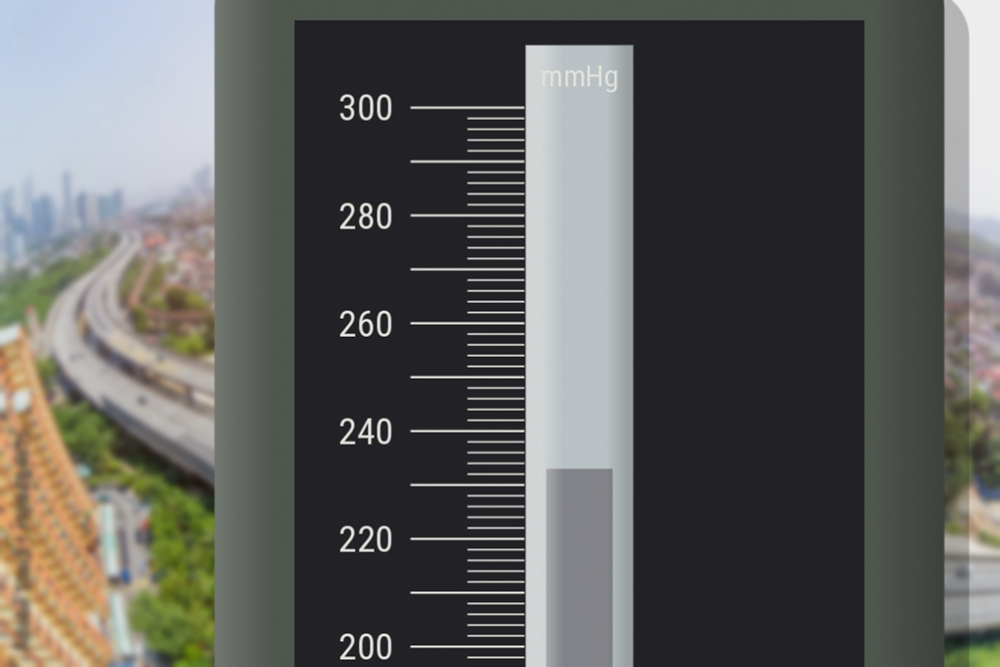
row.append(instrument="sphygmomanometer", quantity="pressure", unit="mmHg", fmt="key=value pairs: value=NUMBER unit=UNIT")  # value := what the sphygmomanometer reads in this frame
value=233 unit=mmHg
